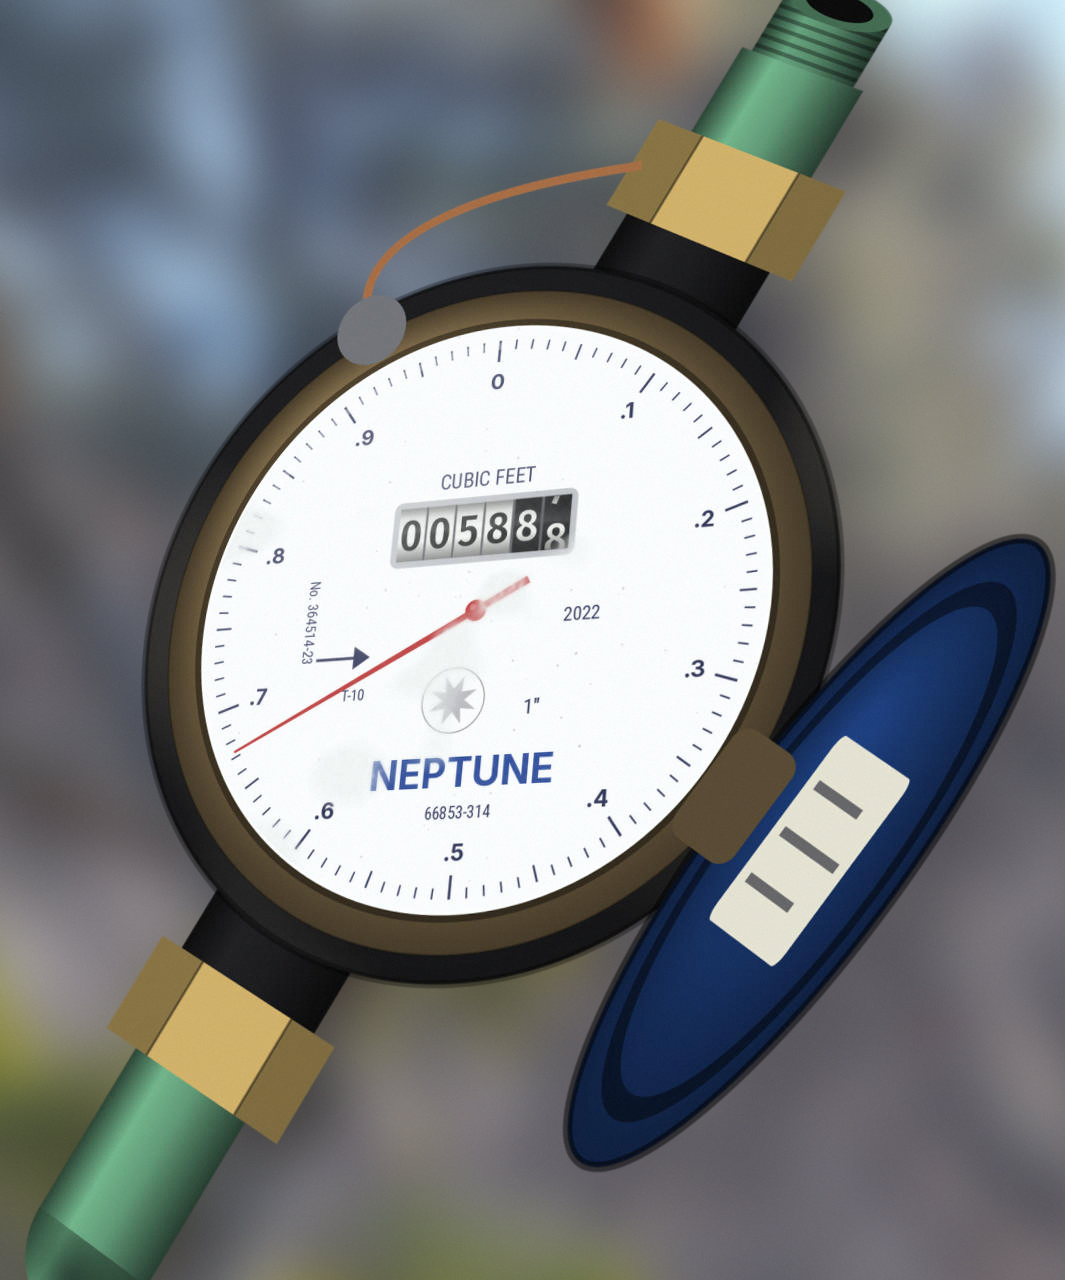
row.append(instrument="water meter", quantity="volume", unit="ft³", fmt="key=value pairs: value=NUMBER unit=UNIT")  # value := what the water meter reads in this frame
value=5887.67 unit=ft³
